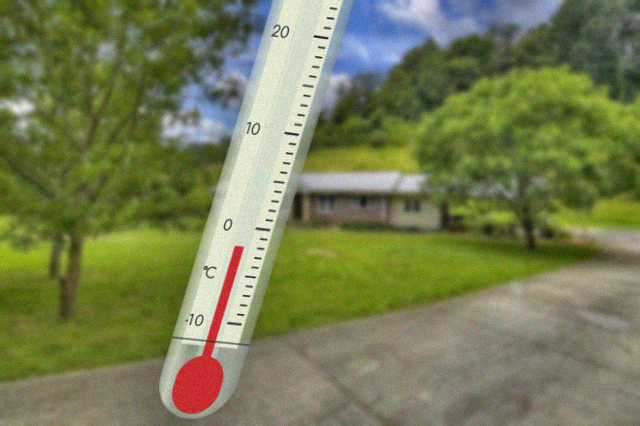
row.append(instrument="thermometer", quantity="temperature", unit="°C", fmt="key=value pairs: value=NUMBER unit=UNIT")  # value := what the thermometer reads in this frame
value=-2 unit=°C
